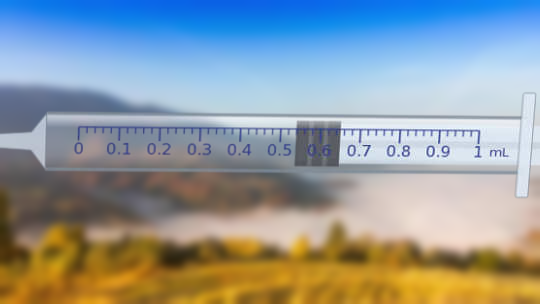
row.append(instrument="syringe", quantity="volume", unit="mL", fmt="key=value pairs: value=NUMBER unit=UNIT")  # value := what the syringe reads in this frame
value=0.54 unit=mL
